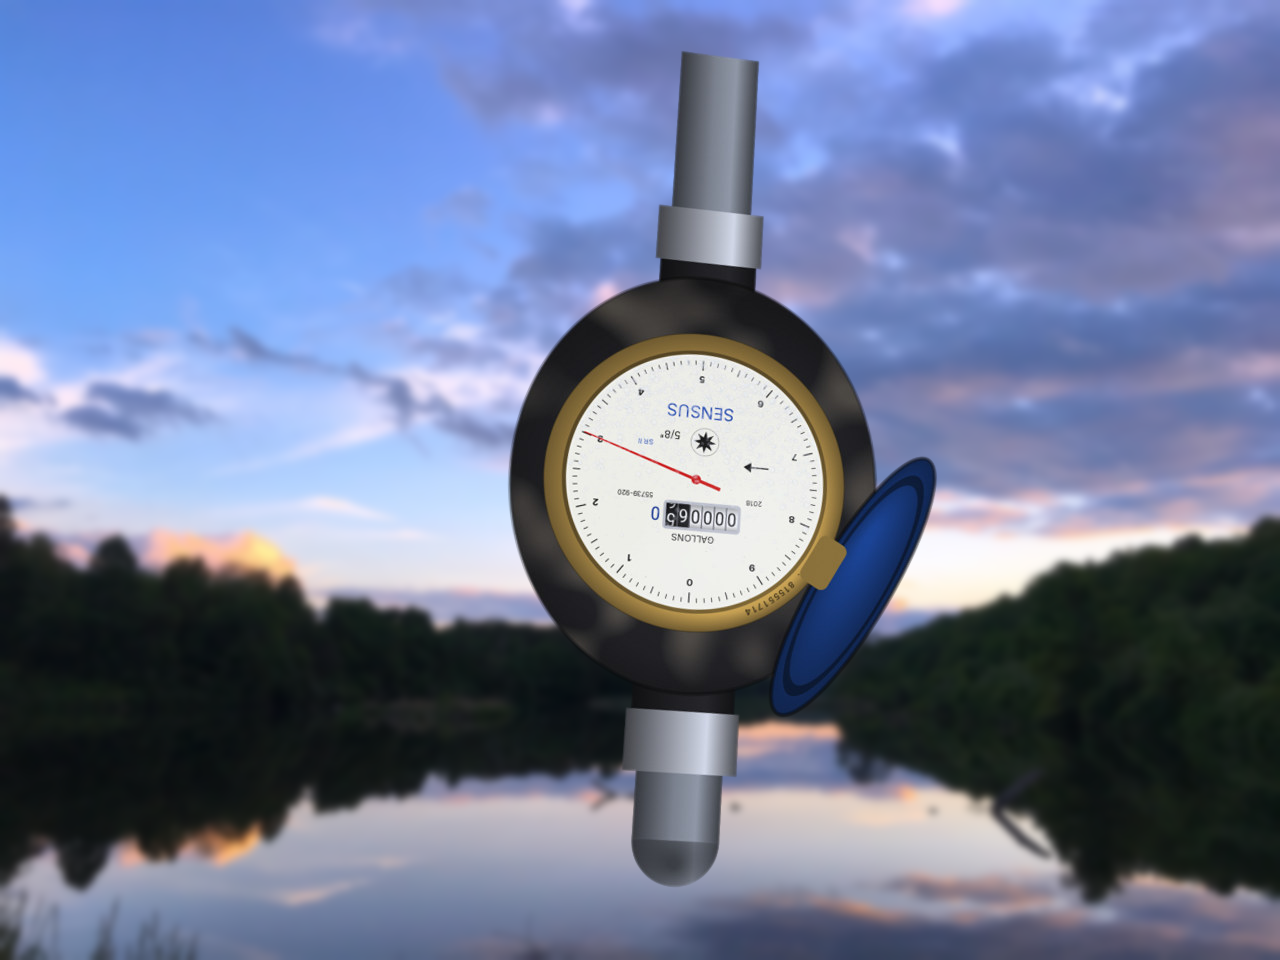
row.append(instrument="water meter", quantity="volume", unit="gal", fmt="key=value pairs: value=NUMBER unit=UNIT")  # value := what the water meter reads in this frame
value=653.0 unit=gal
